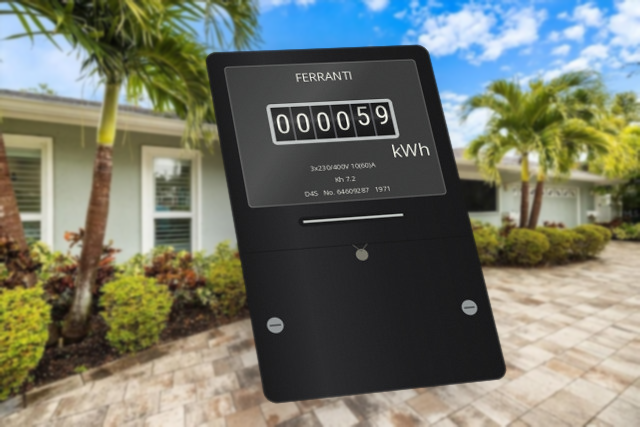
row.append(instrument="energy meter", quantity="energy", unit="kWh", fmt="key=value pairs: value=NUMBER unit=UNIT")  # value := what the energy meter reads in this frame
value=59 unit=kWh
